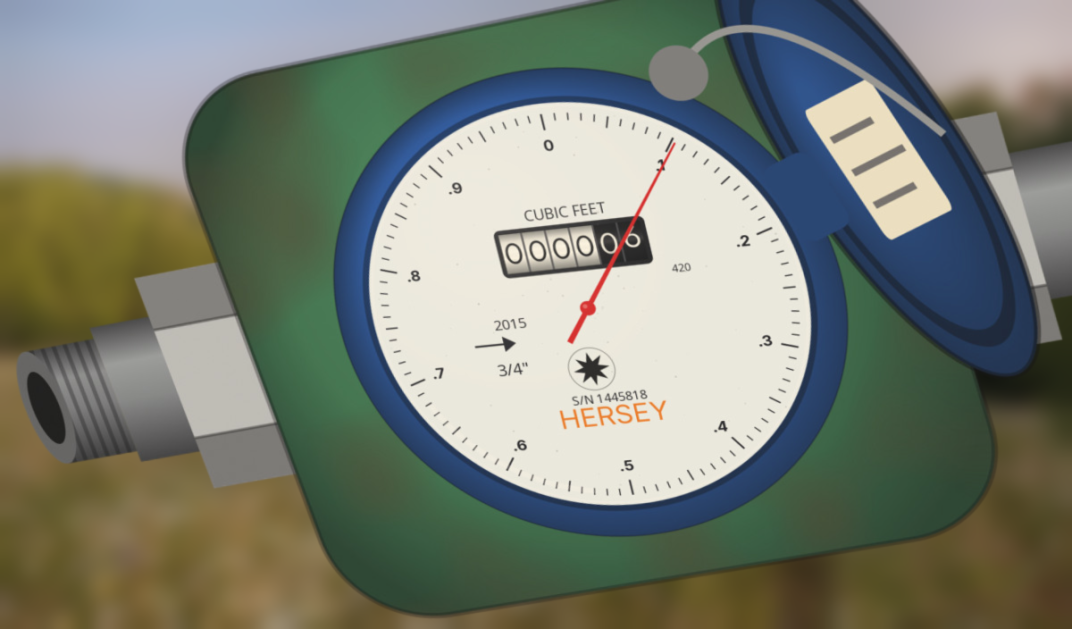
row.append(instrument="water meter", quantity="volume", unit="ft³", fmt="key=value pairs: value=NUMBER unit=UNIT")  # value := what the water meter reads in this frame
value=6.10 unit=ft³
